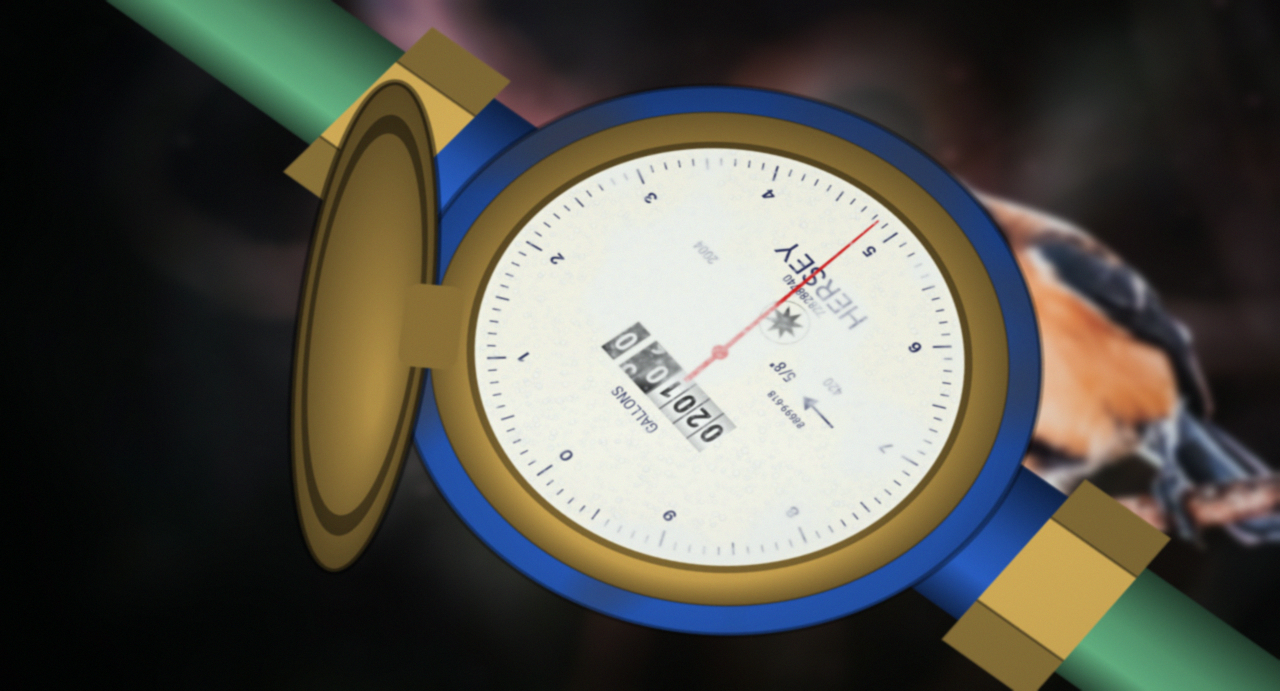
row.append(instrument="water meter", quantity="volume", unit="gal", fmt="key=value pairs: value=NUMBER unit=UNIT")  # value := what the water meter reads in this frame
value=201054.8 unit=gal
